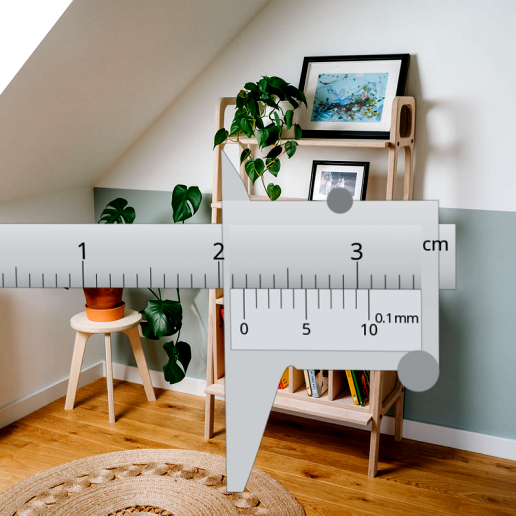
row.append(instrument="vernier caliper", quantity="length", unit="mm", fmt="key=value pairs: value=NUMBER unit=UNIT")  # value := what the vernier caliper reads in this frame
value=21.8 unit=mm
